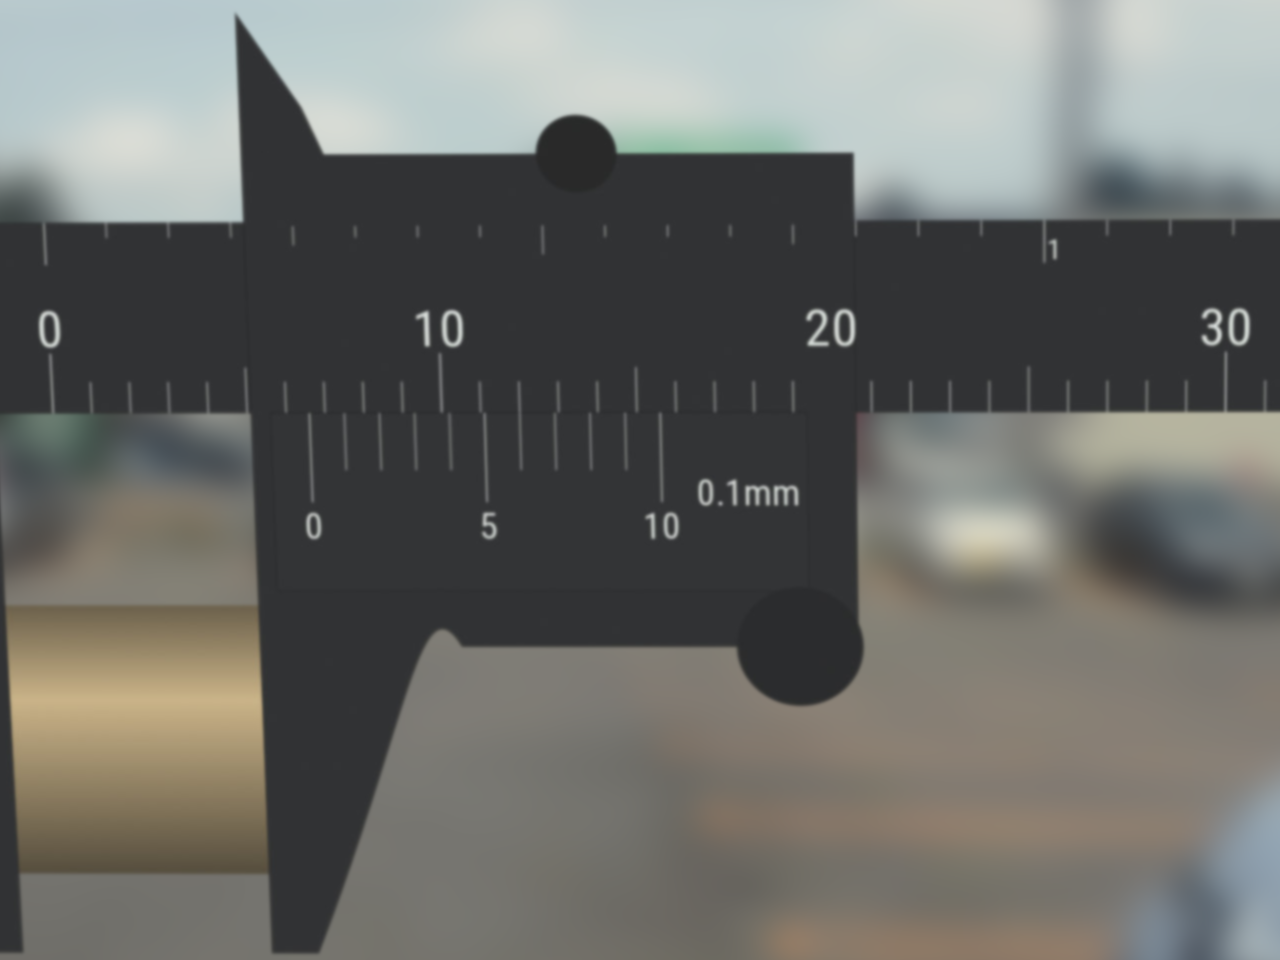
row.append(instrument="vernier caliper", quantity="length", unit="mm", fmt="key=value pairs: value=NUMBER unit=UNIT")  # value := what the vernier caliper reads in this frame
value=6.6 unit=mm
